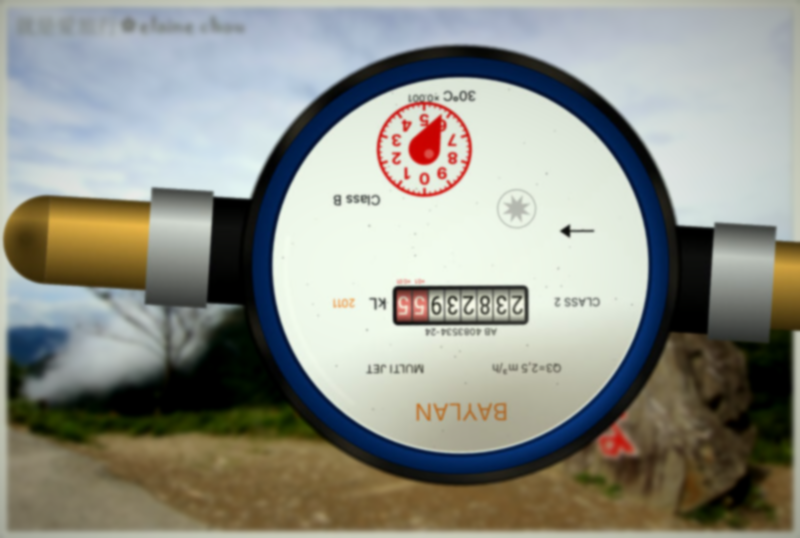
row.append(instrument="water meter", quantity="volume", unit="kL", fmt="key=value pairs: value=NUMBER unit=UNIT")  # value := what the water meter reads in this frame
value=238239.555 unit=kL
